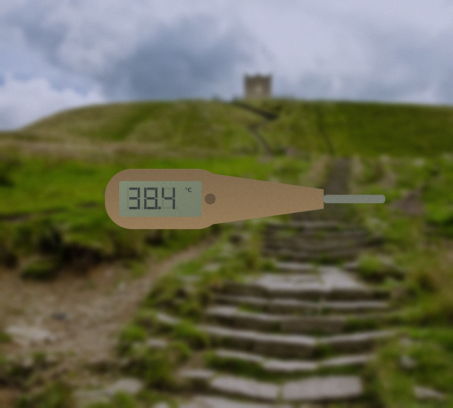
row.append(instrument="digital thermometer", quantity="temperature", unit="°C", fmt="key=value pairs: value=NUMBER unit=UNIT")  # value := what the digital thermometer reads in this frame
value=38.4 unit=°C
